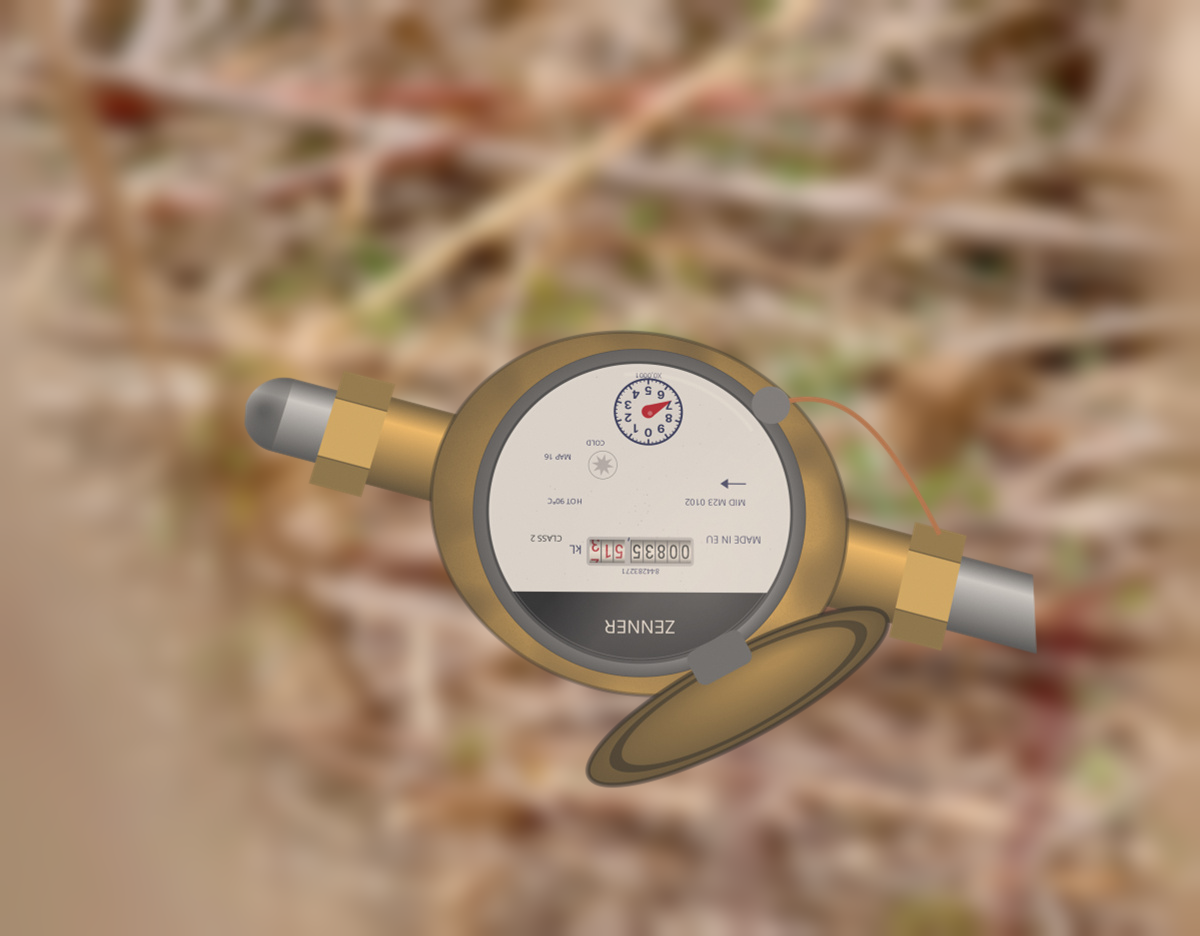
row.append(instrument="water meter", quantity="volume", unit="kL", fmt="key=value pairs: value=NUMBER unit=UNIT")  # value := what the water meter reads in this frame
value=835.5126 unit=kL
